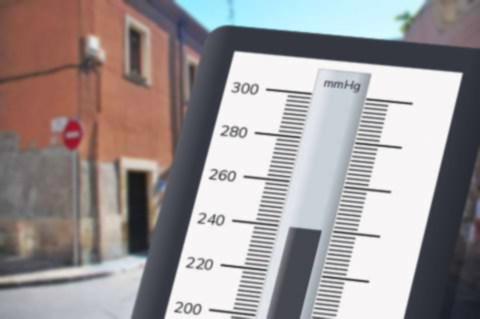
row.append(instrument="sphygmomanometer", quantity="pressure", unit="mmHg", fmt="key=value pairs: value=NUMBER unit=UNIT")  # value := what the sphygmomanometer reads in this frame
value=240 unit=mmHg
